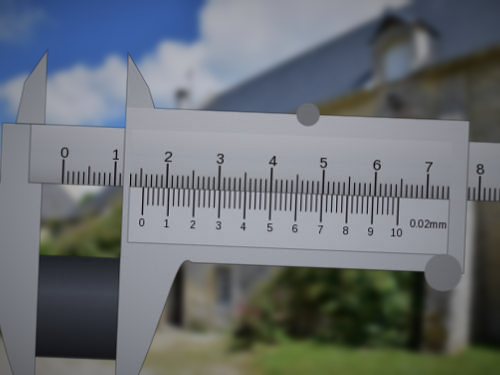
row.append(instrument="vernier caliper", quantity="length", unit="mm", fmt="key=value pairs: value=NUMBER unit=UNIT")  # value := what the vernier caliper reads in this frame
value=15.5 unit=mm
